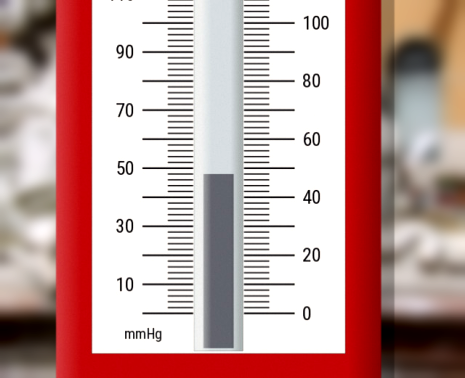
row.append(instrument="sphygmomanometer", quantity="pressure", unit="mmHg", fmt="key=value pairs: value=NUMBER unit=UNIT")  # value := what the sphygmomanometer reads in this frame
value=48 unit=mmHg
